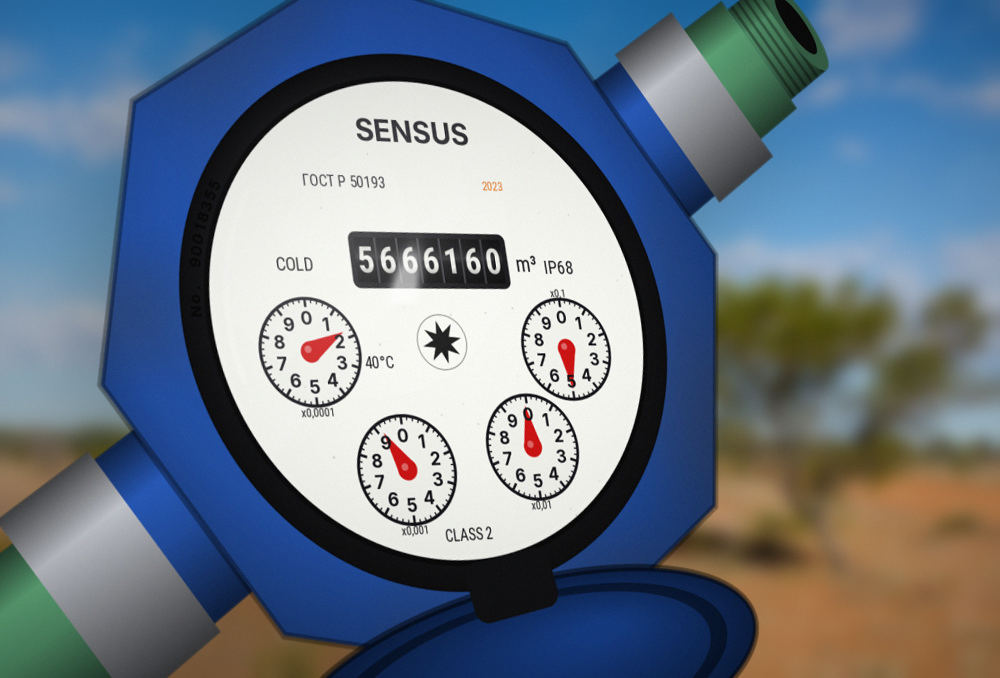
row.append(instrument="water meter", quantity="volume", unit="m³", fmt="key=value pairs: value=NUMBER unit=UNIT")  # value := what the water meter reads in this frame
value=5666160.4991 unit=m³
